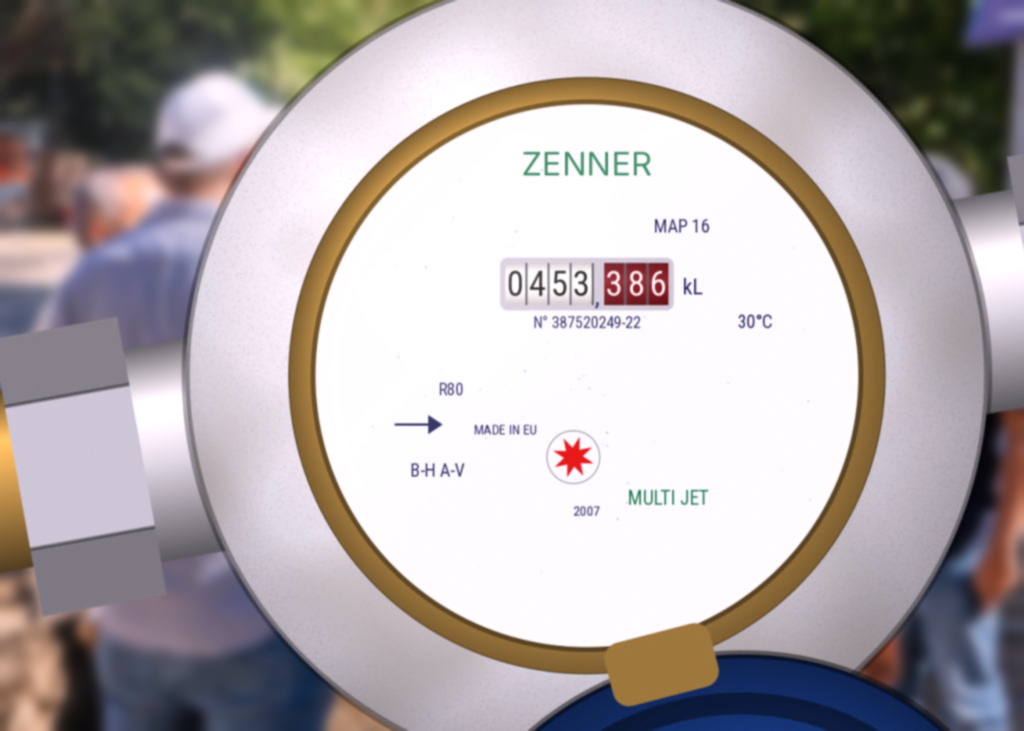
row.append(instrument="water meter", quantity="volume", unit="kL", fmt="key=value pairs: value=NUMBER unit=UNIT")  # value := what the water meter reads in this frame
value=453.386 unit=kL
